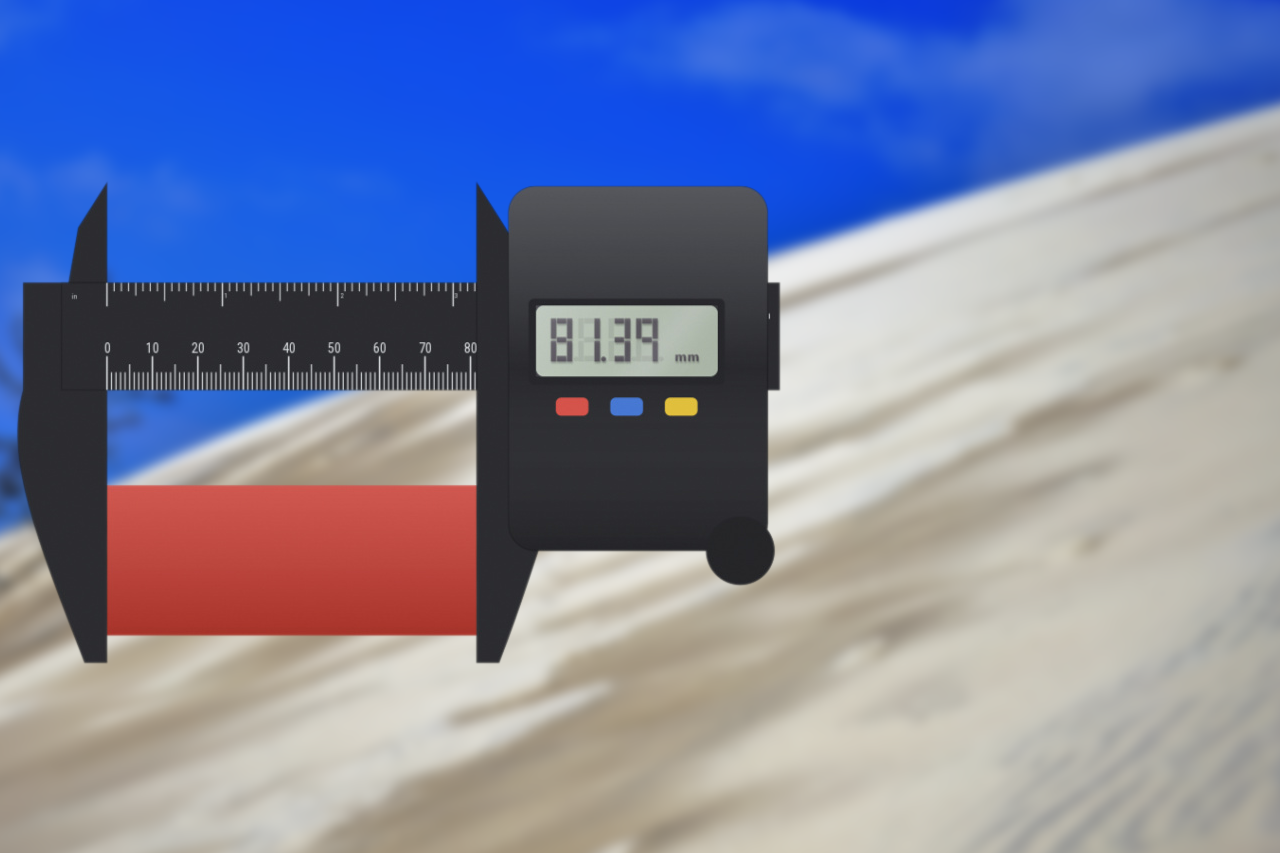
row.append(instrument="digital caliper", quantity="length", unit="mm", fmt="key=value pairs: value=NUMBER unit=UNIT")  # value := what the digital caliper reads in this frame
value=81.39 unit=mm
